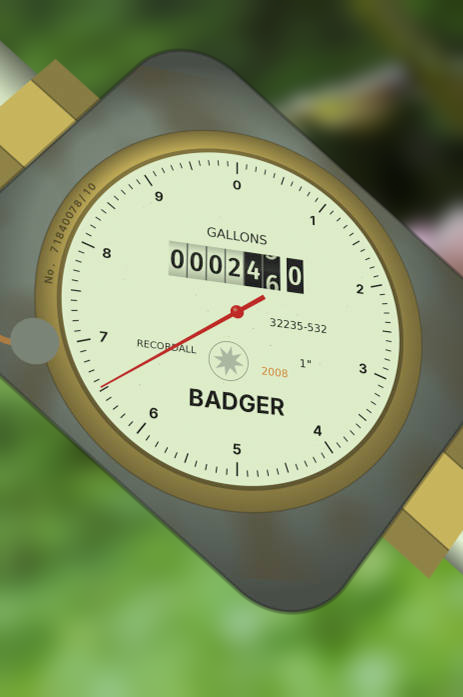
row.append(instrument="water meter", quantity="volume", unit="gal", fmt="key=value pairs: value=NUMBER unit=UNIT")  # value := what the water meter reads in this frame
value=2456.5 unit=gal
